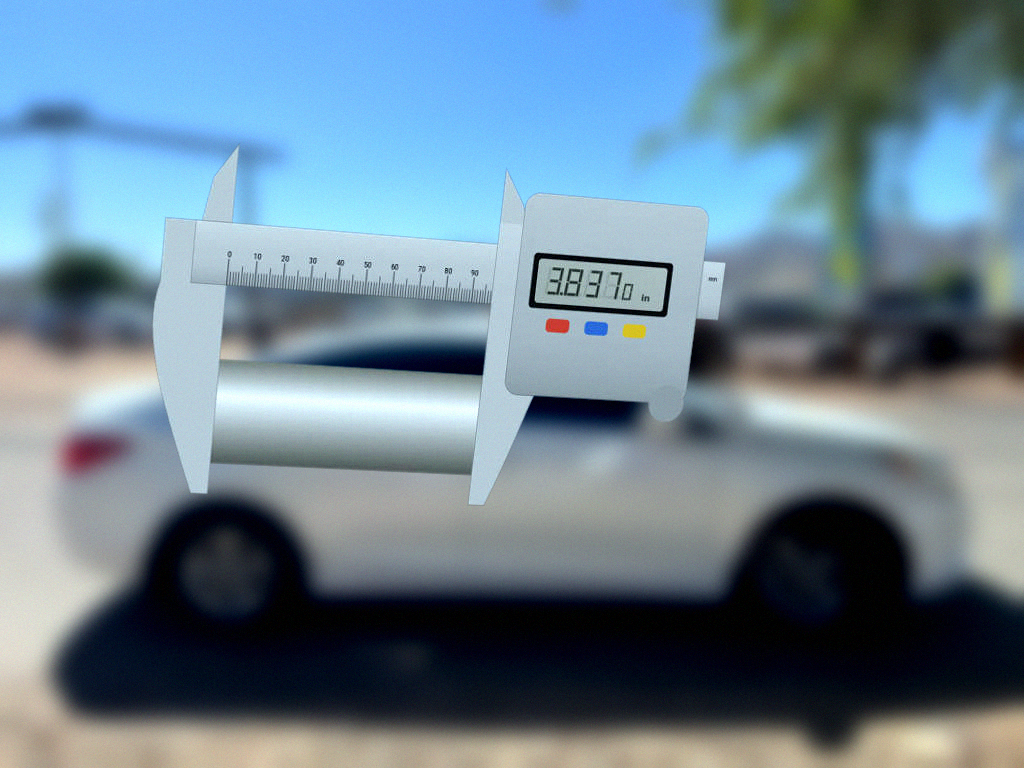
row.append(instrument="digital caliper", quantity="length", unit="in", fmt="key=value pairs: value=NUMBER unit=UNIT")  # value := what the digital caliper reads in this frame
value=3.8370 unit=in
